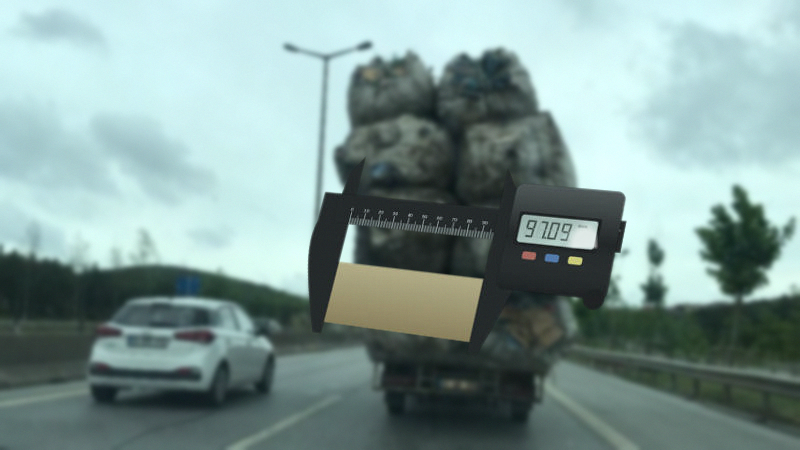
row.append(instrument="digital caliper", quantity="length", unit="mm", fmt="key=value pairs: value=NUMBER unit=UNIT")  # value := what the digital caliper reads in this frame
value=97.09 unit=mm
